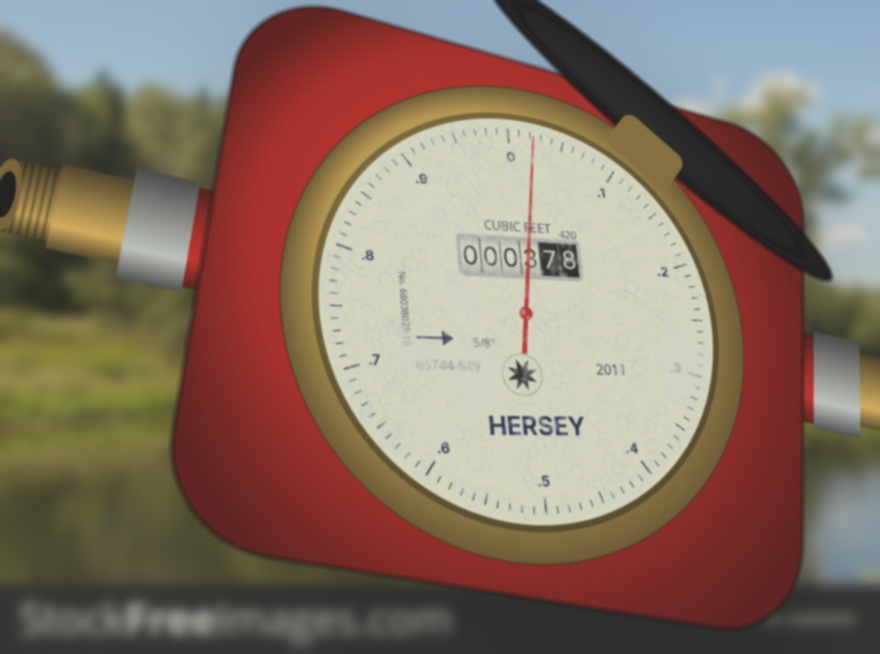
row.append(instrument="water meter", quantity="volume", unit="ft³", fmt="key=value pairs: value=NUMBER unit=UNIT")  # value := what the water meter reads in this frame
value=378.02 unit=ft³
